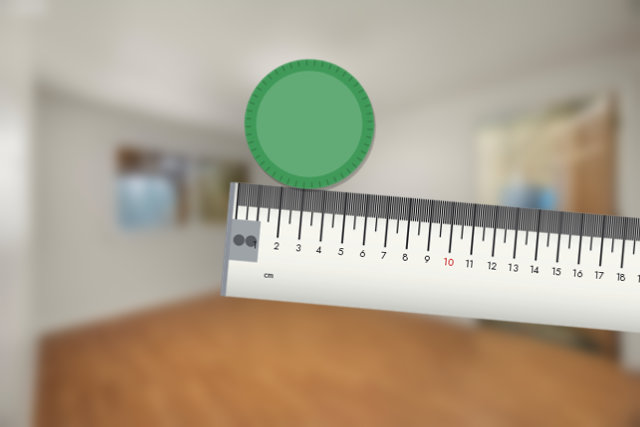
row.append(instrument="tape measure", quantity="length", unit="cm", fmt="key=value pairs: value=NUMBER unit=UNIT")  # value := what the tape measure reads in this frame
value=6 unit=cm
